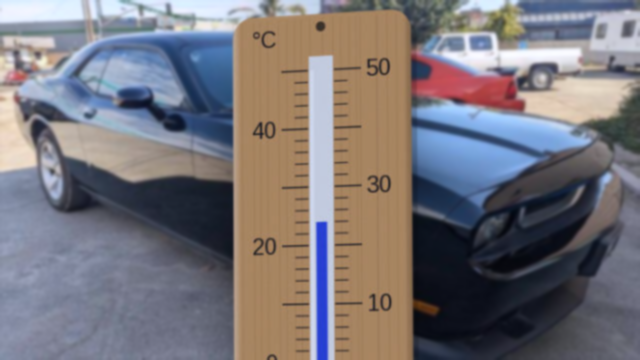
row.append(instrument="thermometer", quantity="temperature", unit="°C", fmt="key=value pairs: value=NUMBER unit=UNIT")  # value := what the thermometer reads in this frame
value=24 unit=°C
